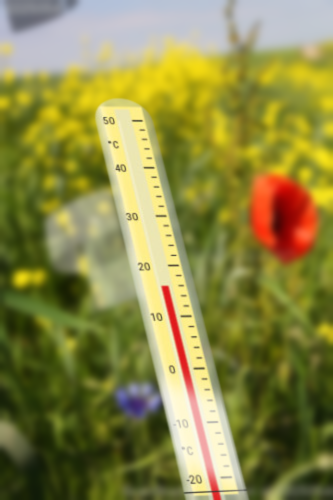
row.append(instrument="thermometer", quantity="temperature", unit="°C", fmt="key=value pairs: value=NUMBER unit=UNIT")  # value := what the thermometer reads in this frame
value=16 unit=°C
